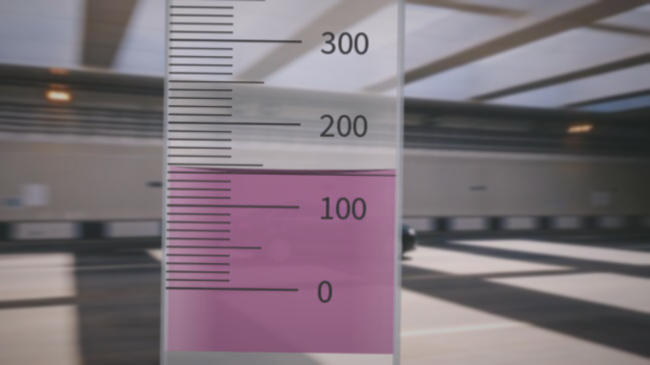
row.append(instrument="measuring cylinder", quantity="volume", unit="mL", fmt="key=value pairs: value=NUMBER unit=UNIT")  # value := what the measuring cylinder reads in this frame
value=140 unit=mL
